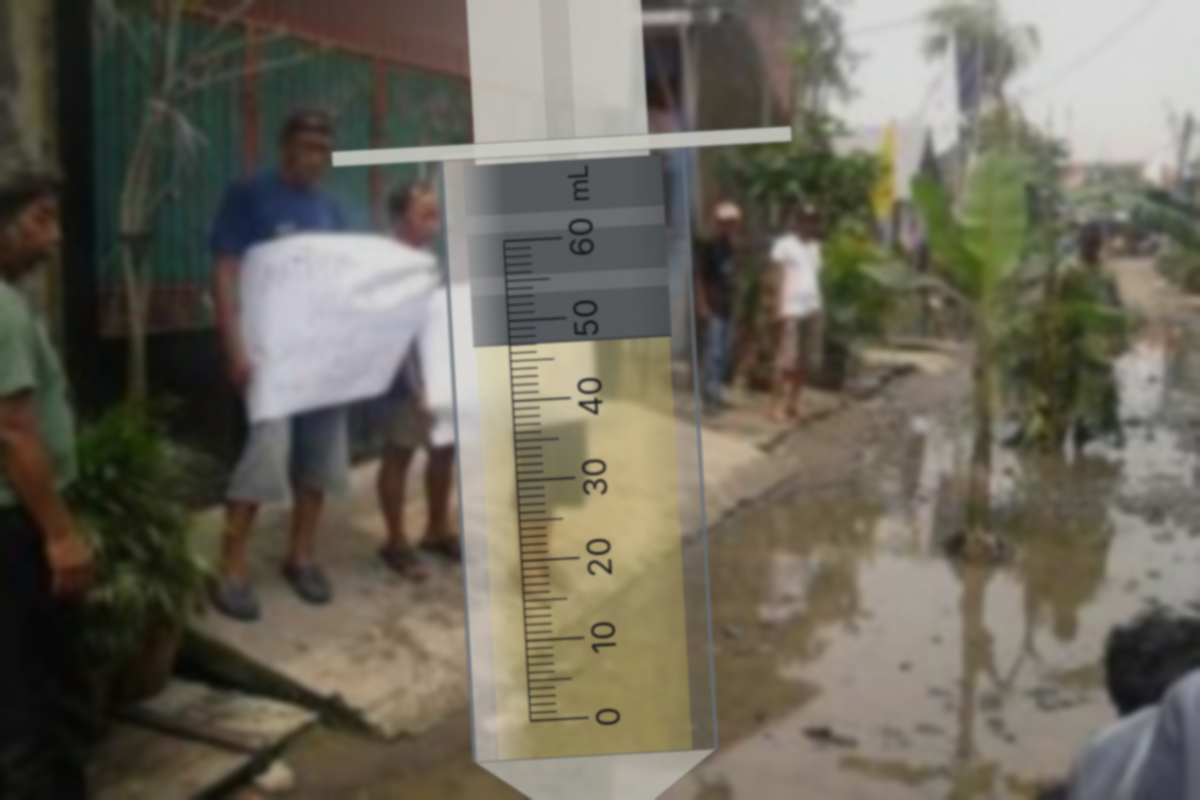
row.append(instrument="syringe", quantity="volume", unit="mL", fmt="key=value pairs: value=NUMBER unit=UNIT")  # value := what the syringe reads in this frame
value=47 unit=mL
